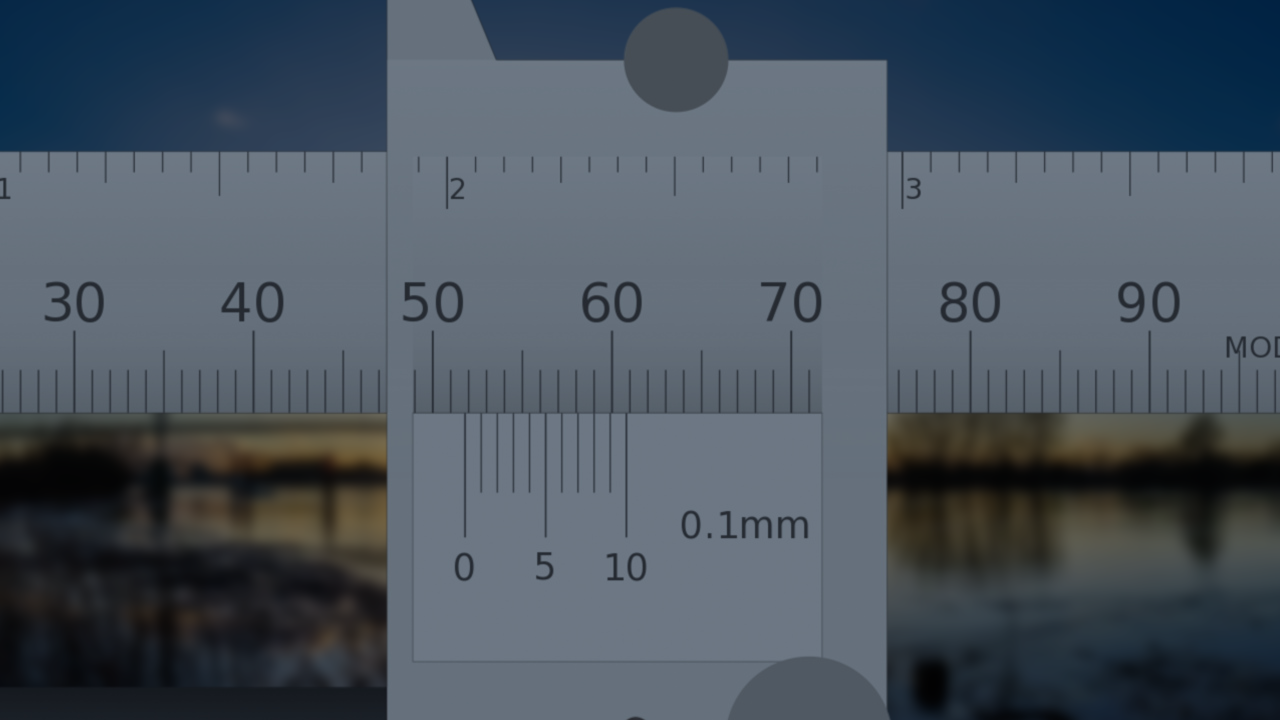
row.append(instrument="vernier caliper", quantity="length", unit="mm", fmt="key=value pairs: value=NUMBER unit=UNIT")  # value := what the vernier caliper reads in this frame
value=51.8 unit=mm
